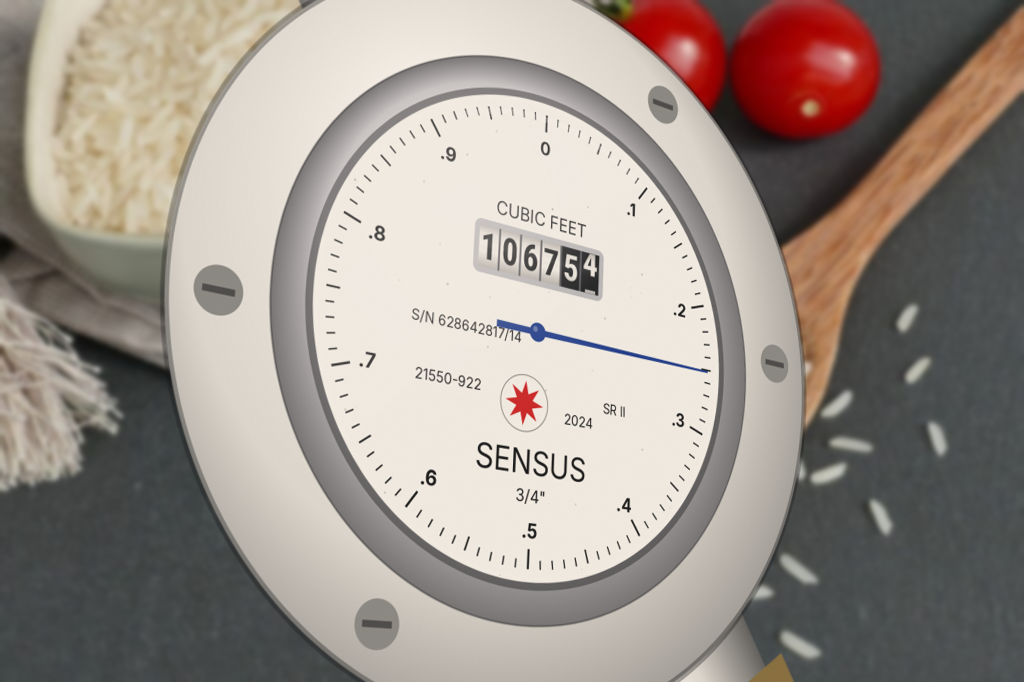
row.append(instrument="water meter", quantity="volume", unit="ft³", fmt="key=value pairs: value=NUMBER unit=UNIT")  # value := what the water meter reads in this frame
value=106754.25 unit=ft³
